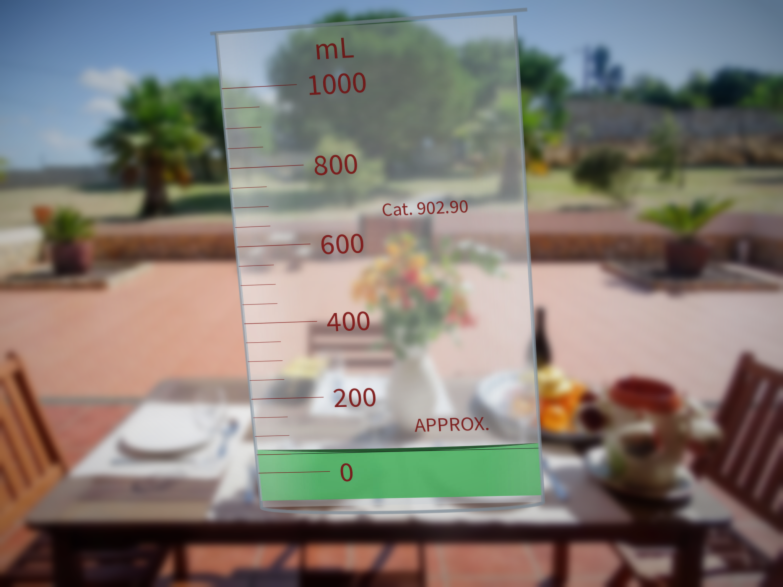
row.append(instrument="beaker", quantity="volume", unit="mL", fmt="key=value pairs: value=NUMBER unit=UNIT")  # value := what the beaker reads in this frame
value=50 unit=mL
